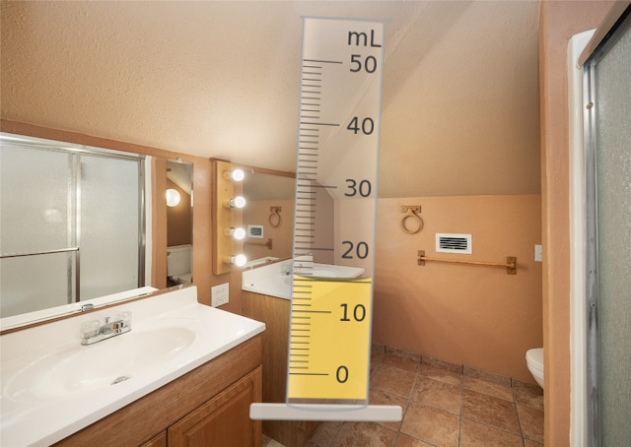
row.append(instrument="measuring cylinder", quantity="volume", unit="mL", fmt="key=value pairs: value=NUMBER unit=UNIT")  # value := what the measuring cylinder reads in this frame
value=15 unit=mL
